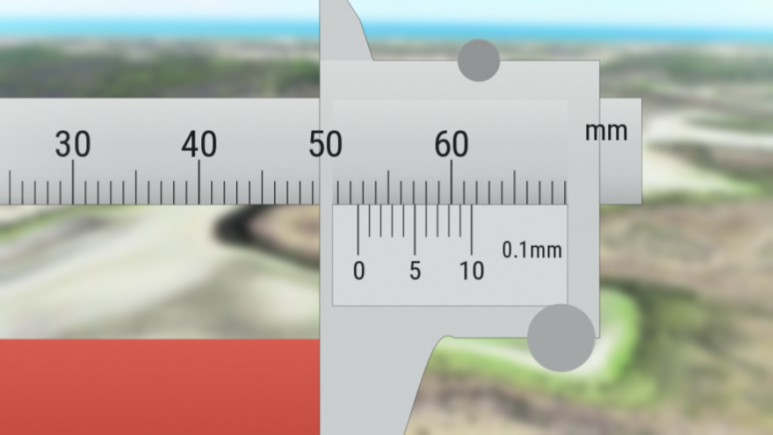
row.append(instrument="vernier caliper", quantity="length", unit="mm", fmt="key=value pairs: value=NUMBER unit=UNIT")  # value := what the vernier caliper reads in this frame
value=52.6 unit=mm
